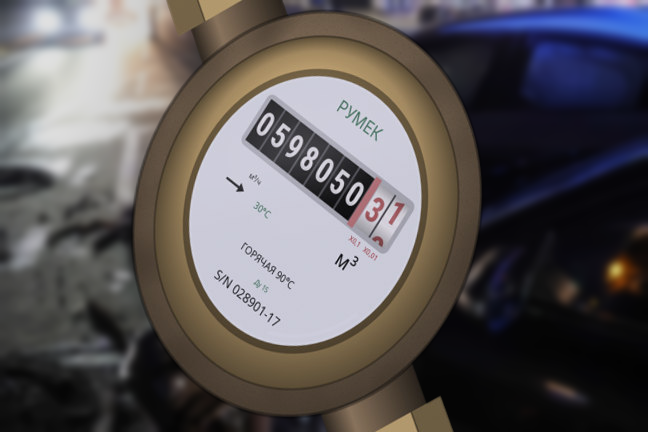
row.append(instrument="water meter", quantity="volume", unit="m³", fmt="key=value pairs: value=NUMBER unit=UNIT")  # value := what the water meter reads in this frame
value=598050.31 unit=m³
